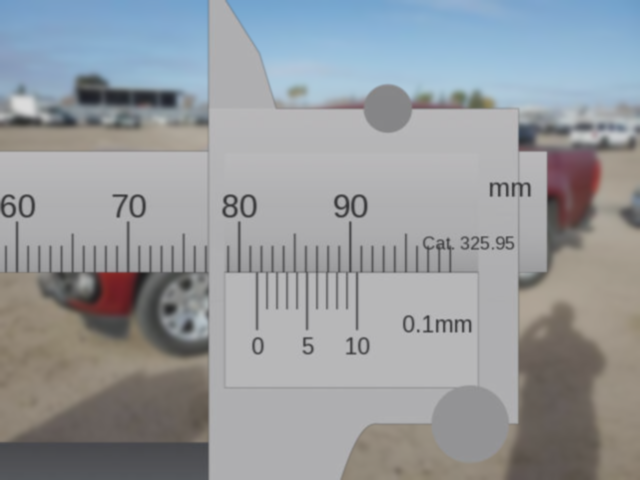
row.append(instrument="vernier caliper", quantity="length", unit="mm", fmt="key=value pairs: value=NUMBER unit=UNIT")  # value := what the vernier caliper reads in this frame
value=81.6 unit=mm
